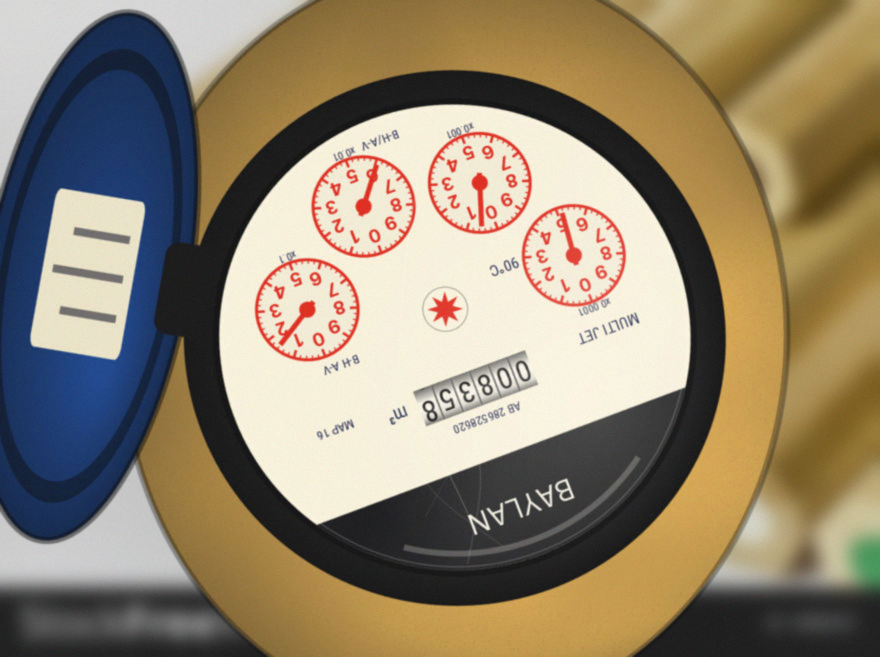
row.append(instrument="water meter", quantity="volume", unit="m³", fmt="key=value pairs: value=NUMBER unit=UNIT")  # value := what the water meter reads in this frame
value=8358.1605 unit=m³
